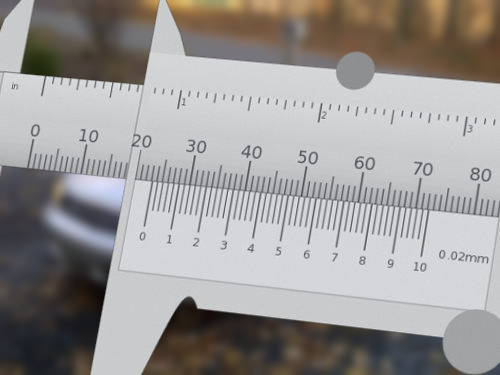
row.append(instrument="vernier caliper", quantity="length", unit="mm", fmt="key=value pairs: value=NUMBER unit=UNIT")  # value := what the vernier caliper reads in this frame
value=23.2 unit=mm
